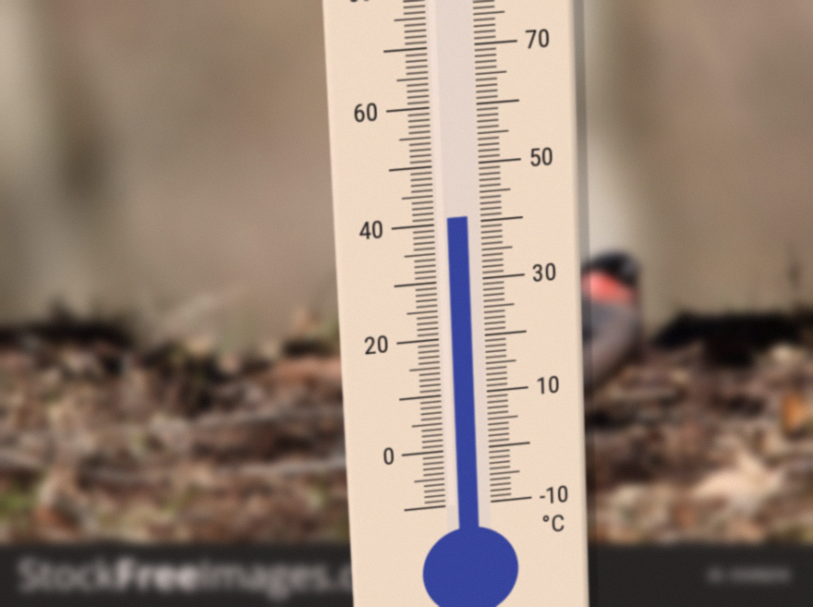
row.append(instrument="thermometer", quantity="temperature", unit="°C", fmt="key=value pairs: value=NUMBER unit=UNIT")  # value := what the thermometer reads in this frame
value=41 unit=°C
